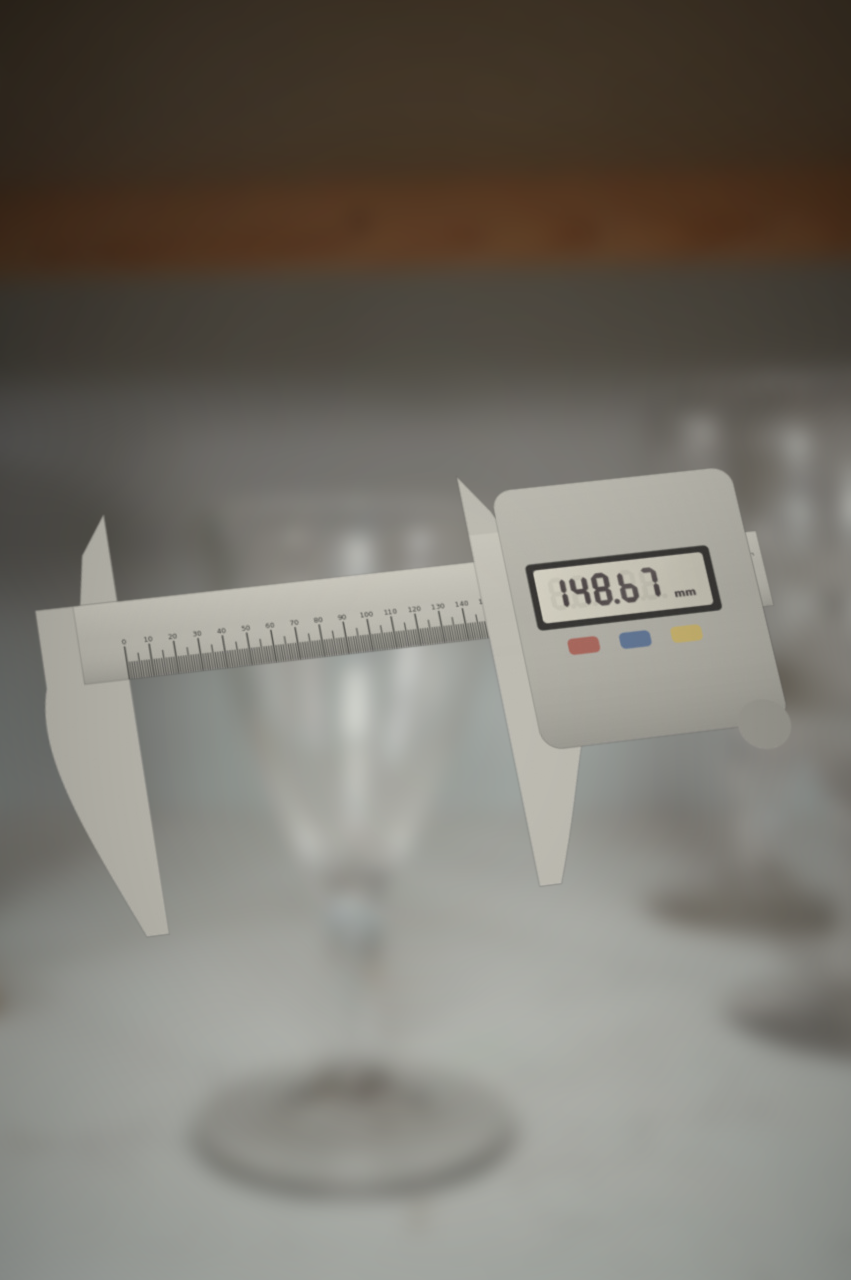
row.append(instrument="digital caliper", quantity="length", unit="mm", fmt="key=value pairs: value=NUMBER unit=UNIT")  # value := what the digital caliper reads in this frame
value=148.67 unit=mm
